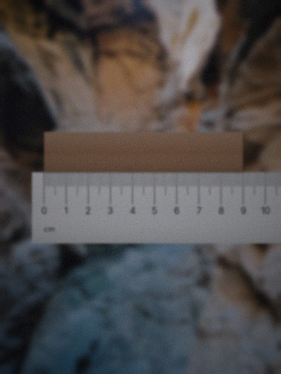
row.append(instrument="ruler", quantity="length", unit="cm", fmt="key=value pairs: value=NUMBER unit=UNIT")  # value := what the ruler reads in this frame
value=9 unit=cm
